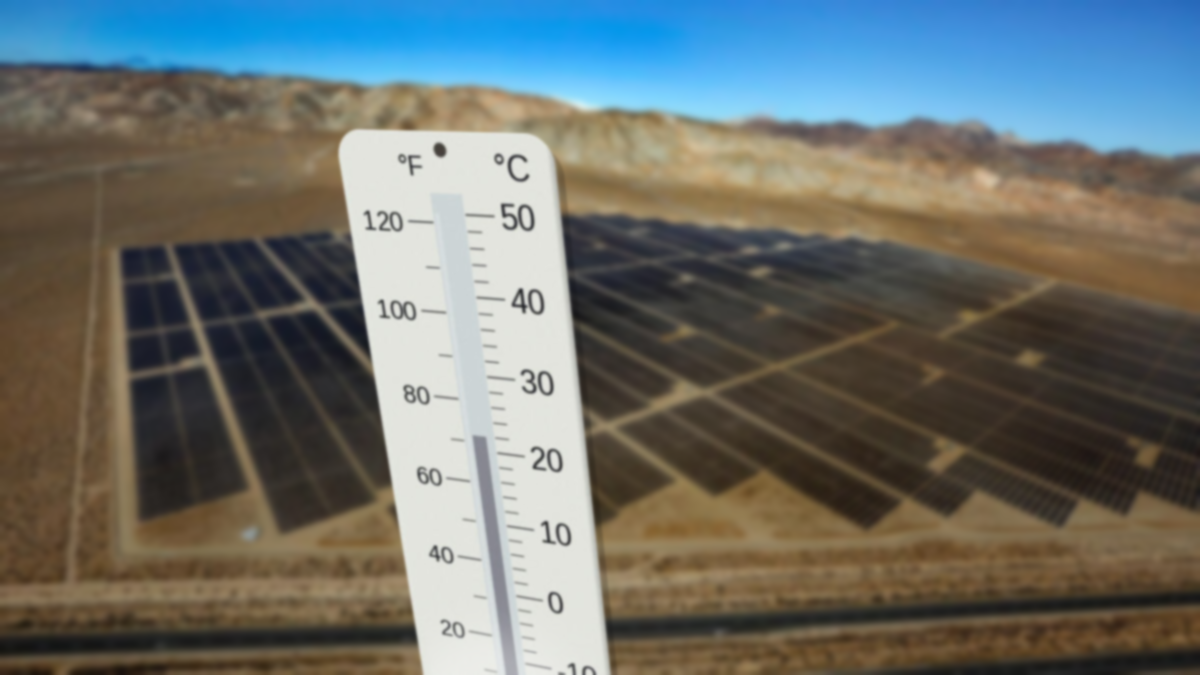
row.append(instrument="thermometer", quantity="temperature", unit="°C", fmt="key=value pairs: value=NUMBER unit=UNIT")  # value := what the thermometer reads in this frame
value=22 unit=°C
